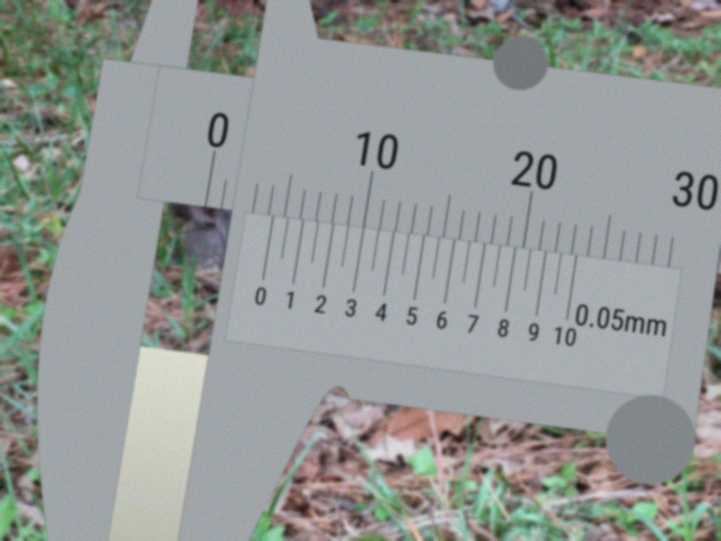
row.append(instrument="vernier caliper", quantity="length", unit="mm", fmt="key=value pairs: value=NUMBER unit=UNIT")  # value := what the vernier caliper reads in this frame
value=4.3 unit=mm
